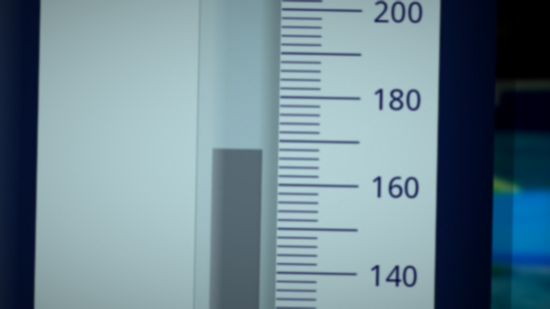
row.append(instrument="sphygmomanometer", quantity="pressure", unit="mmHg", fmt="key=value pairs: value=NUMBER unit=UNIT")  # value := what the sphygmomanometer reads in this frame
value=168 unit=mmHg
